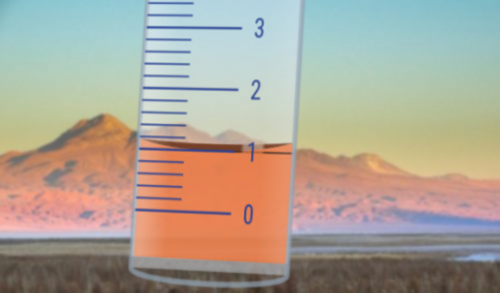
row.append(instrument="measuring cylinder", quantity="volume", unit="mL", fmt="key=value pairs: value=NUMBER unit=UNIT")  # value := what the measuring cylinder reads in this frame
value=1 unit=mL
